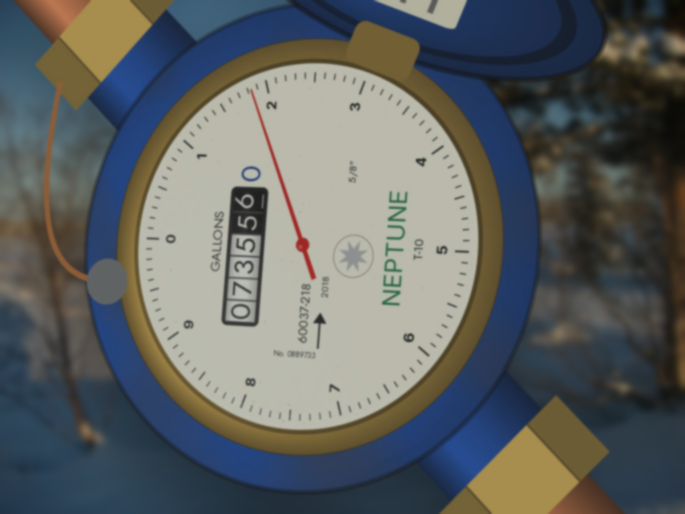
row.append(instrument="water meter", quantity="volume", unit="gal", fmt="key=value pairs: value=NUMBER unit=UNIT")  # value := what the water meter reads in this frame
value=735561.8 unit=gal
